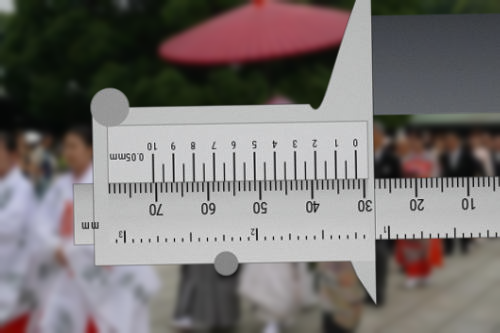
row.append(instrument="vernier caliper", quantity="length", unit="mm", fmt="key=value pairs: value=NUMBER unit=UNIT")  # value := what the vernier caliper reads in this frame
value=31.5 unit=mm
